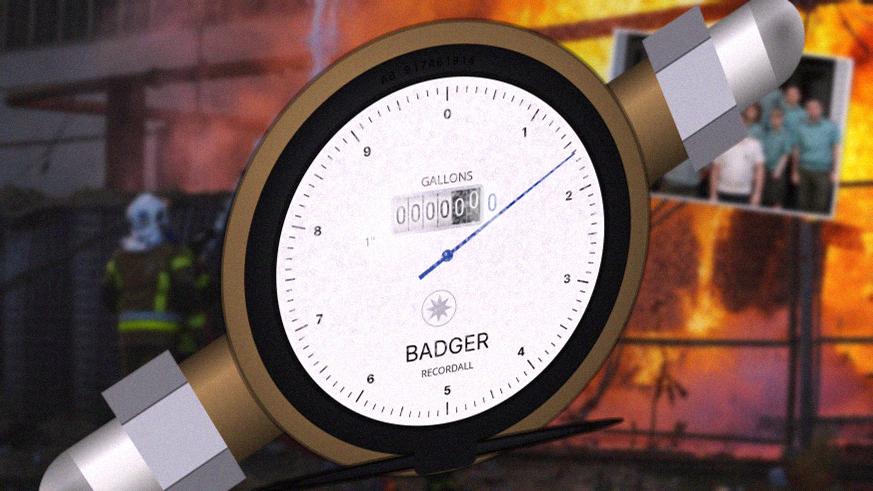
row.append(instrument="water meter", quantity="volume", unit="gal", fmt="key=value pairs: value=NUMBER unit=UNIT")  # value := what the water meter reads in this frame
value=1.6 unit=gal
